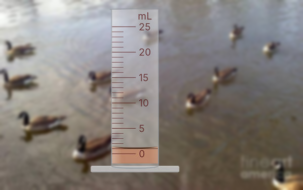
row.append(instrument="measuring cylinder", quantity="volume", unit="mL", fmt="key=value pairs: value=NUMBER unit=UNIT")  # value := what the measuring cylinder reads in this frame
value=1 unit=mL
